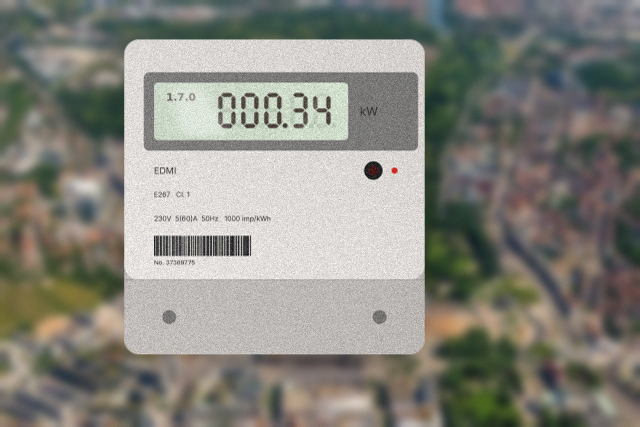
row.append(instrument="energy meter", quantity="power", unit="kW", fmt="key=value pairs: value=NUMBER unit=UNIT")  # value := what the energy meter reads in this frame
value=0.34 unit=kW
